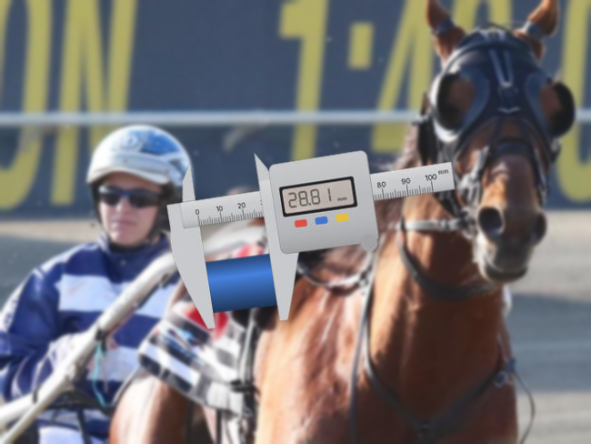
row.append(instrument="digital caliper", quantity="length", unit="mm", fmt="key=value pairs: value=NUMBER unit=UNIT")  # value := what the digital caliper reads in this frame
value=28.81 unit=mm
